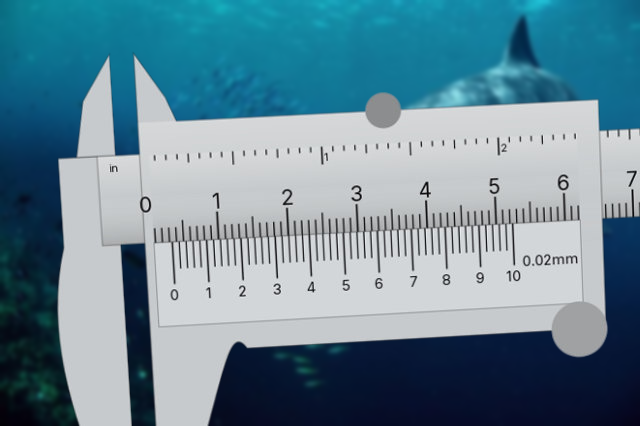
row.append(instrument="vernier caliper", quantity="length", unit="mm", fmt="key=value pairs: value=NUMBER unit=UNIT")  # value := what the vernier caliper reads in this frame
value=3.4 unit=mm
